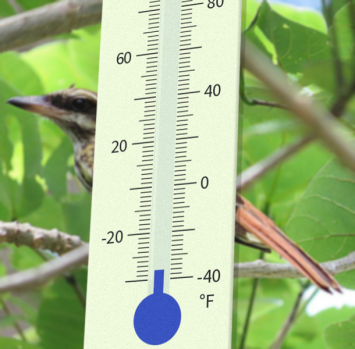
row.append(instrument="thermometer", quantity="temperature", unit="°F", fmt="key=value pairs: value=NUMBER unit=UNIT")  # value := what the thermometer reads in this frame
value=-36 unit=°F
